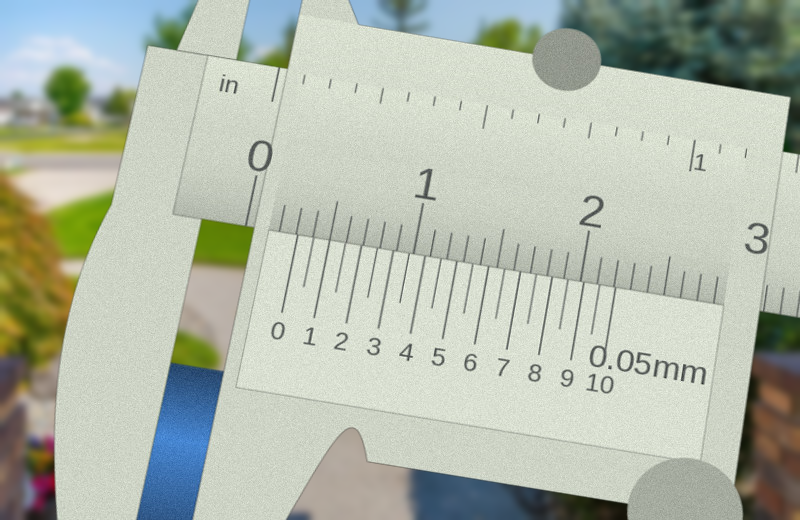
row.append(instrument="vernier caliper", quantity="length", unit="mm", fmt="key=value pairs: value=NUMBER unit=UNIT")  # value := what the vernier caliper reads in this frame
value=3.1 unit=mm
